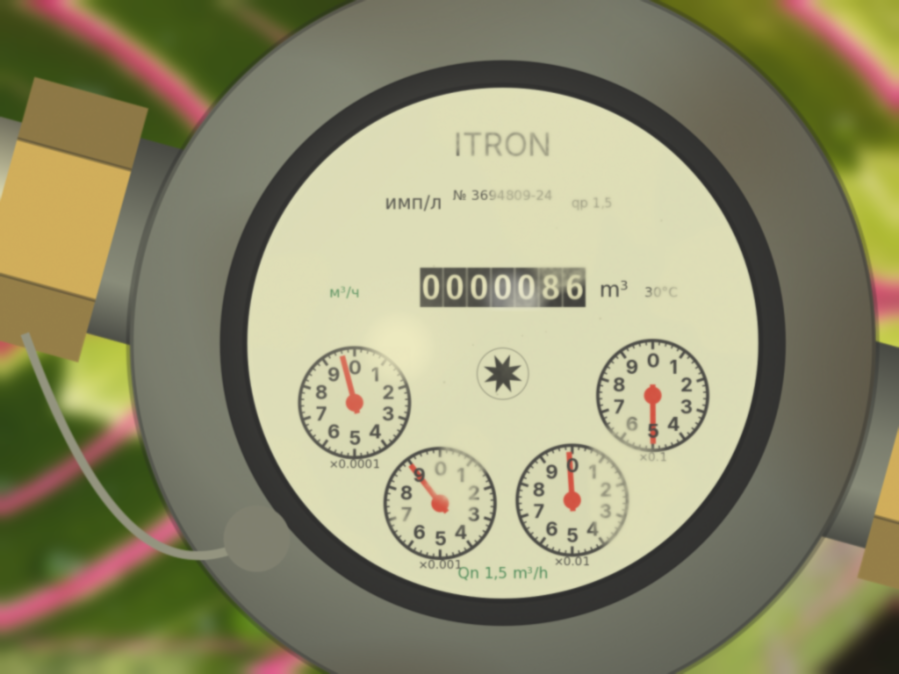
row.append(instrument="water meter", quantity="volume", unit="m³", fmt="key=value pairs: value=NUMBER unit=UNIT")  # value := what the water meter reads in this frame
value=86.4989 unit=m³
